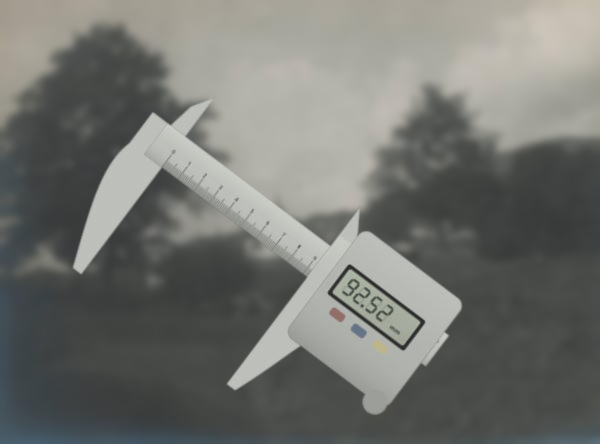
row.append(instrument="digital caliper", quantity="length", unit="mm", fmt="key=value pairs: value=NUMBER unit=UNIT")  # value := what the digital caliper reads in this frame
value=92.52 unit=mm
